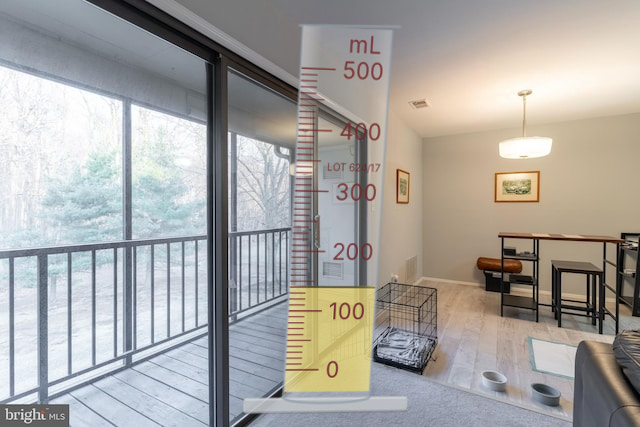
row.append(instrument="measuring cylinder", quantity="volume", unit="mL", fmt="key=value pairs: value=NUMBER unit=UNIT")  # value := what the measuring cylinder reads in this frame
value=140 unit=mL
